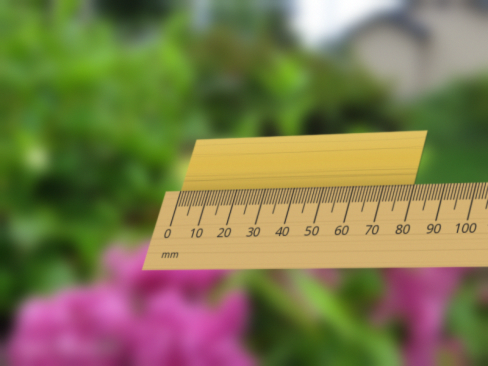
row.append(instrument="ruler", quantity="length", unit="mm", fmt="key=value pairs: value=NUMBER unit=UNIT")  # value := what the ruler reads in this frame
value=80 unit=mm
